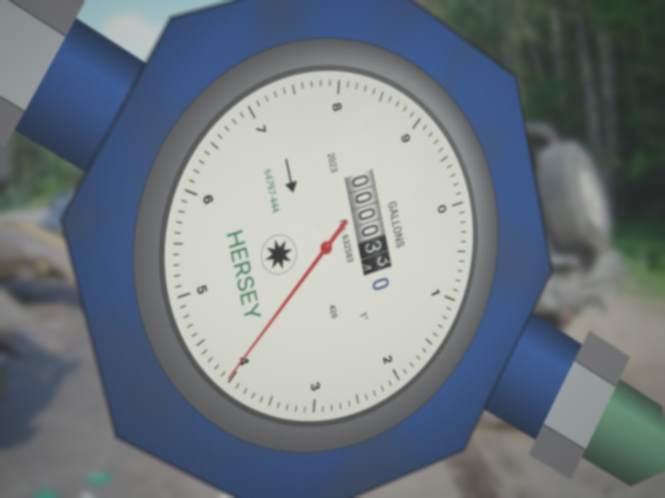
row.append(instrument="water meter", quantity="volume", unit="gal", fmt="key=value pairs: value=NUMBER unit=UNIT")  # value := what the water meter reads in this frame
value=334.0 unit=gal
